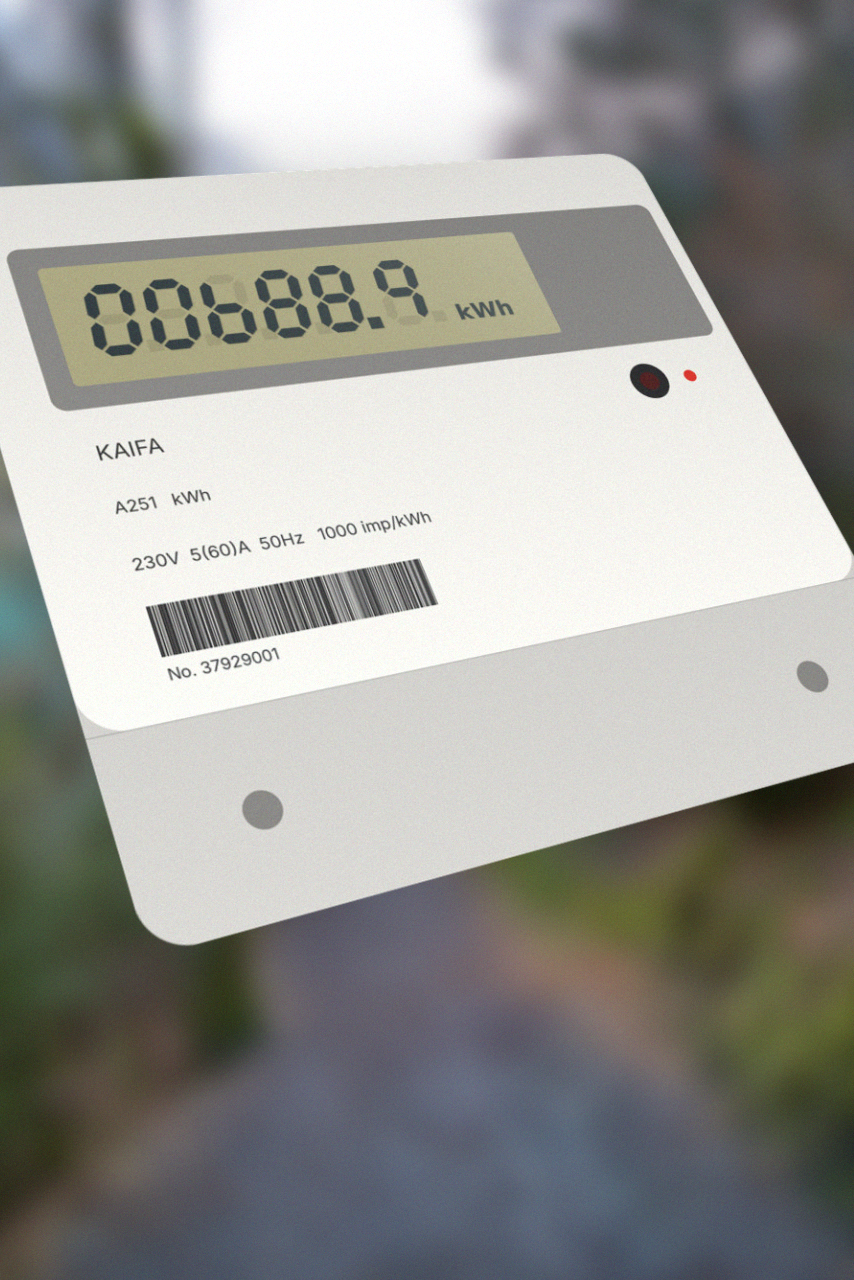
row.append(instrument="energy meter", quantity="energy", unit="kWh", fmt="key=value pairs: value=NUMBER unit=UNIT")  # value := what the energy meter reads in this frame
value=688.9 unit=kWh
